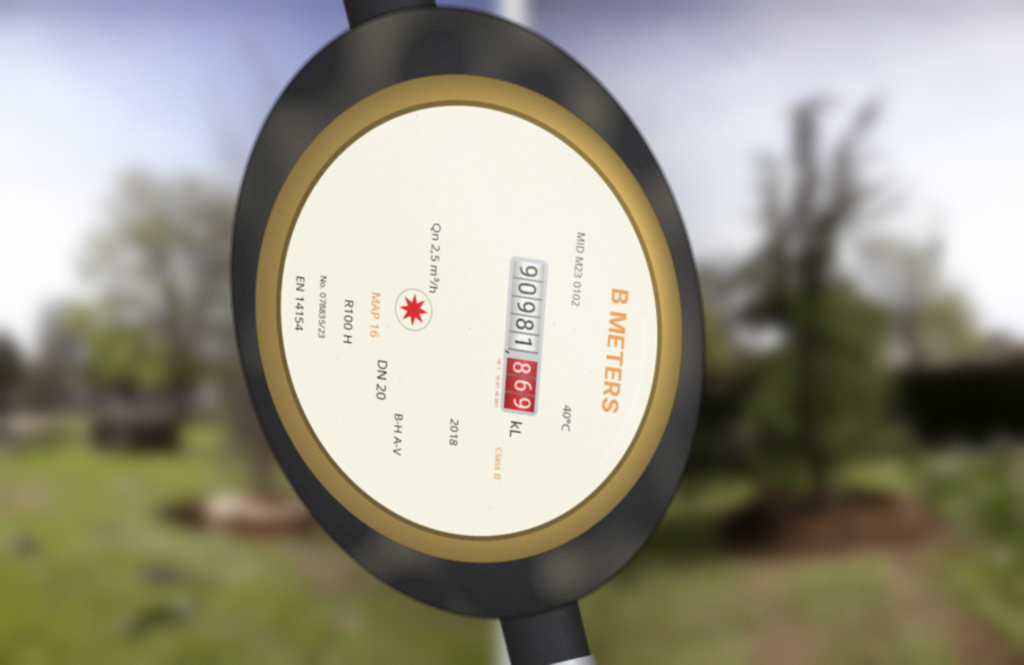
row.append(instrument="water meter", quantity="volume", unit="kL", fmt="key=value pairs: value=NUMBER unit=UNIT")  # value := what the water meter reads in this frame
value=90981.869 unit=kL
